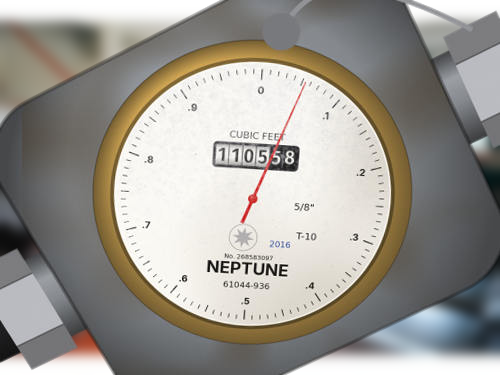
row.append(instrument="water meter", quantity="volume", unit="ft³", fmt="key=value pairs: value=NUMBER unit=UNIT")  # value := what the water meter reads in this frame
value=110558.05 unit=ft³
